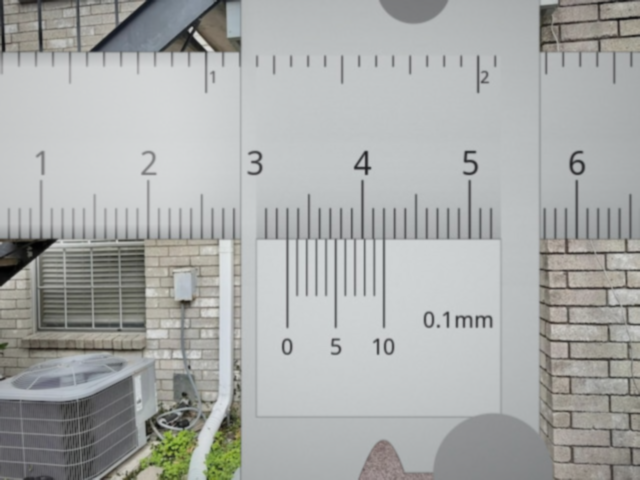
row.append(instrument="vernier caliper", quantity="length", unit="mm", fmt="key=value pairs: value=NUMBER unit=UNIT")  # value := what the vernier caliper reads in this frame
value=33.0 unit=mm
